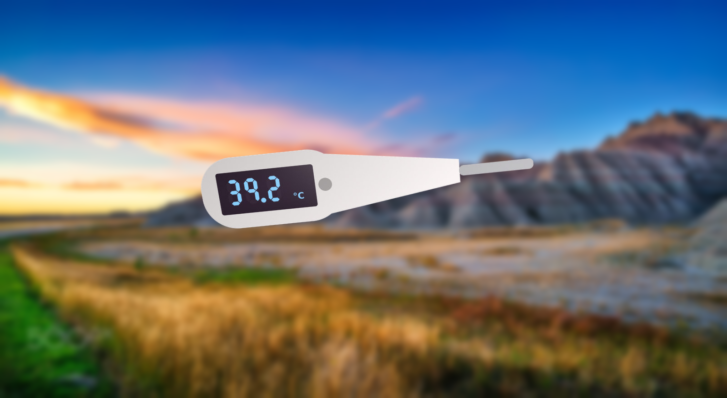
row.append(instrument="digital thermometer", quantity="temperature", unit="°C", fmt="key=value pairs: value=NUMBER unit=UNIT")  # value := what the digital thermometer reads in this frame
value=39.2 unit=°C
